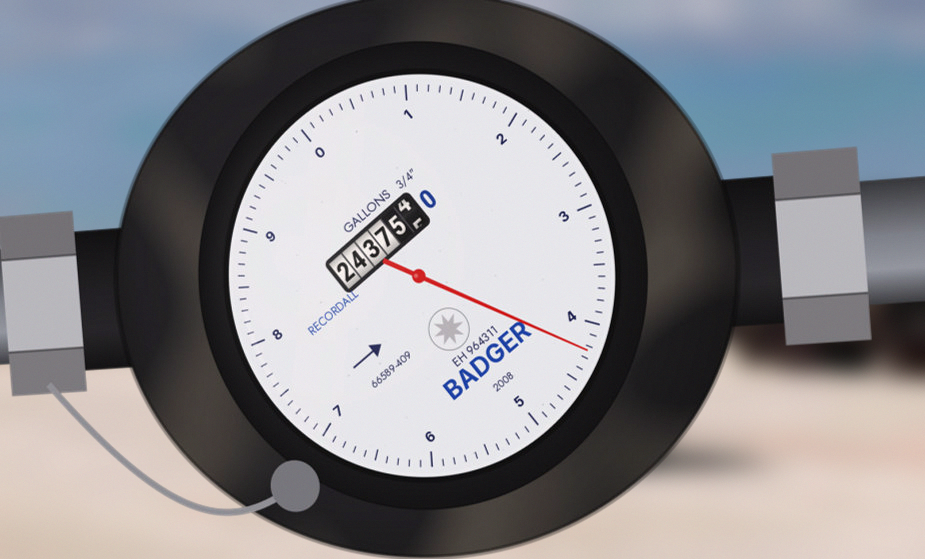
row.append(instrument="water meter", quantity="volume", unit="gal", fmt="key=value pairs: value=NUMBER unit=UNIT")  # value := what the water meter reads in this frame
value=2437544.2 unit=gal
